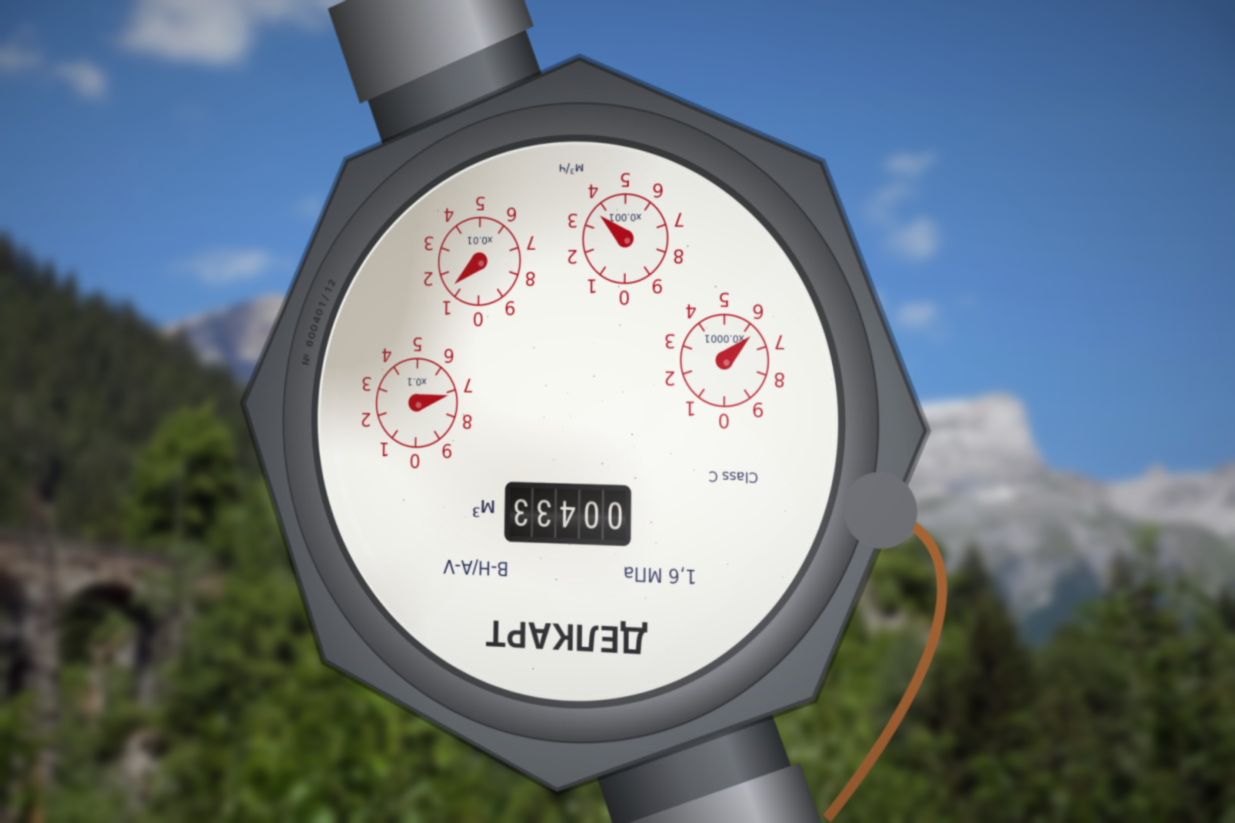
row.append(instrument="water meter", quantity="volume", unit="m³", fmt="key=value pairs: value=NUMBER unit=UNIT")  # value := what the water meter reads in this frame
value=433.7136 unit=m³
